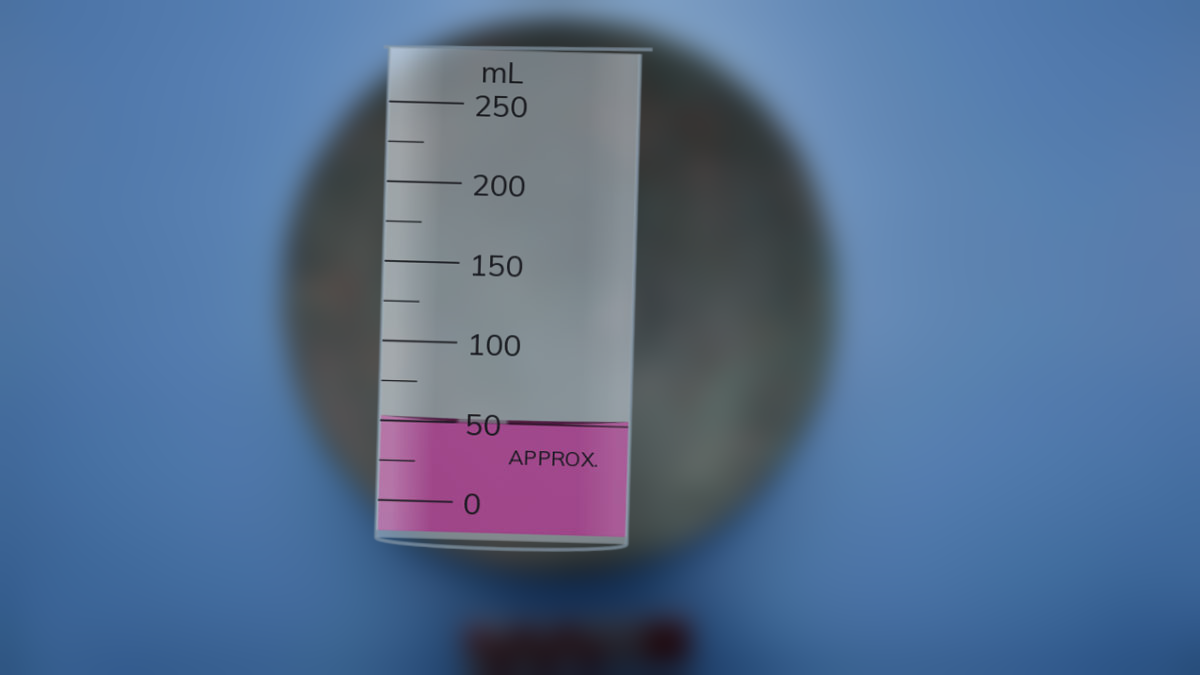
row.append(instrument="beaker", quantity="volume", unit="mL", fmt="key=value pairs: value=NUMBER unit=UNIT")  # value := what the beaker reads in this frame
value=50 unit=mL
